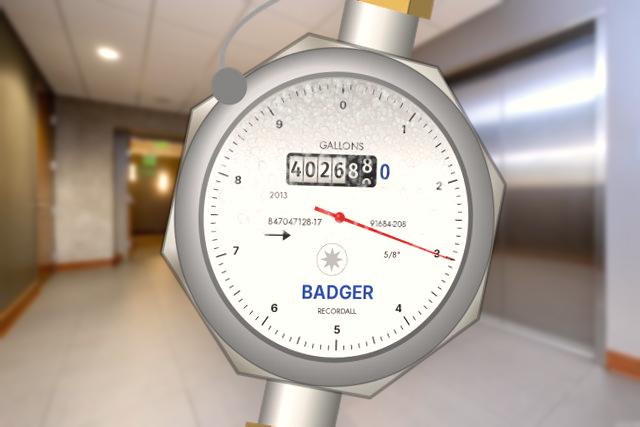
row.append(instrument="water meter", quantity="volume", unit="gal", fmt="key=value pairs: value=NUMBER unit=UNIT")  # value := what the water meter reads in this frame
value=4026883.0 unit=gal
